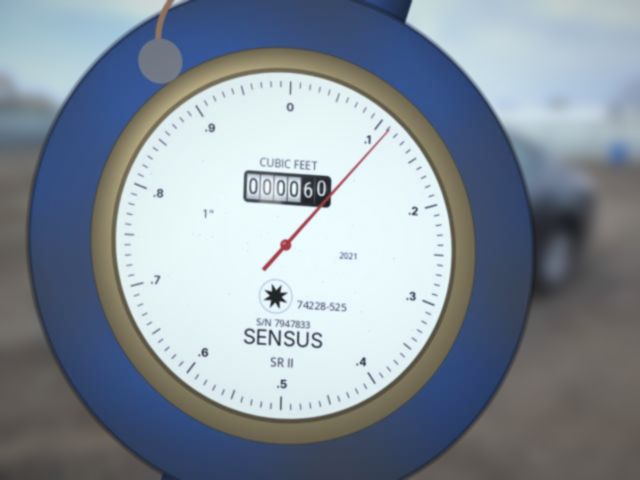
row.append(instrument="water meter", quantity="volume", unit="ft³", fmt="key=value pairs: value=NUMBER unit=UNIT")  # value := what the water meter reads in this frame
value=60.11 unit=ft³
